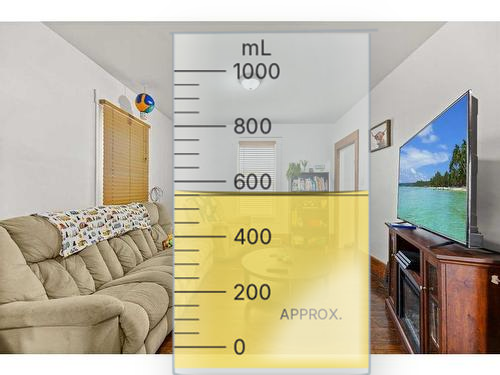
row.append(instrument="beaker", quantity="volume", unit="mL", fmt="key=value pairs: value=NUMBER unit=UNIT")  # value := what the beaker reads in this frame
value=550 unit=mL
